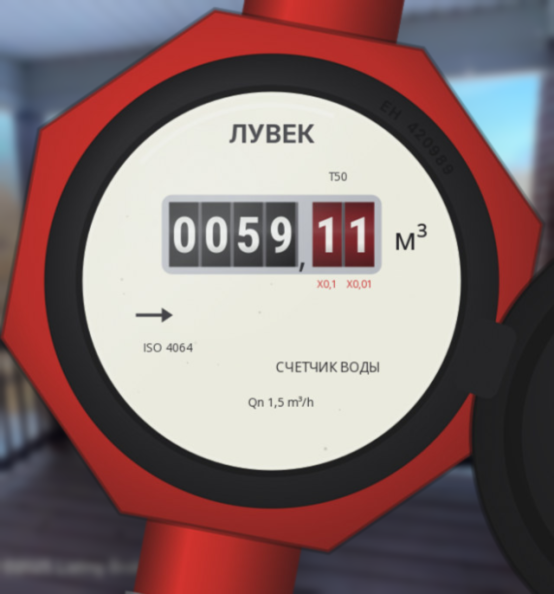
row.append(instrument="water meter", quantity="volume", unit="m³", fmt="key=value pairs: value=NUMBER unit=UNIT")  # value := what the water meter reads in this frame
value=59.11 unit=m³
